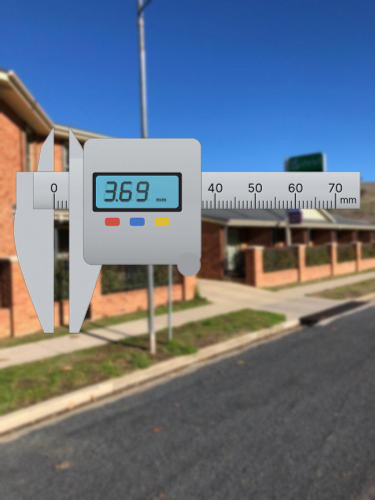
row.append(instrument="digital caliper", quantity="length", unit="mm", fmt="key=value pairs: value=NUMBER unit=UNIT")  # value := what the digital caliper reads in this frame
value=3.69 unit=mm
